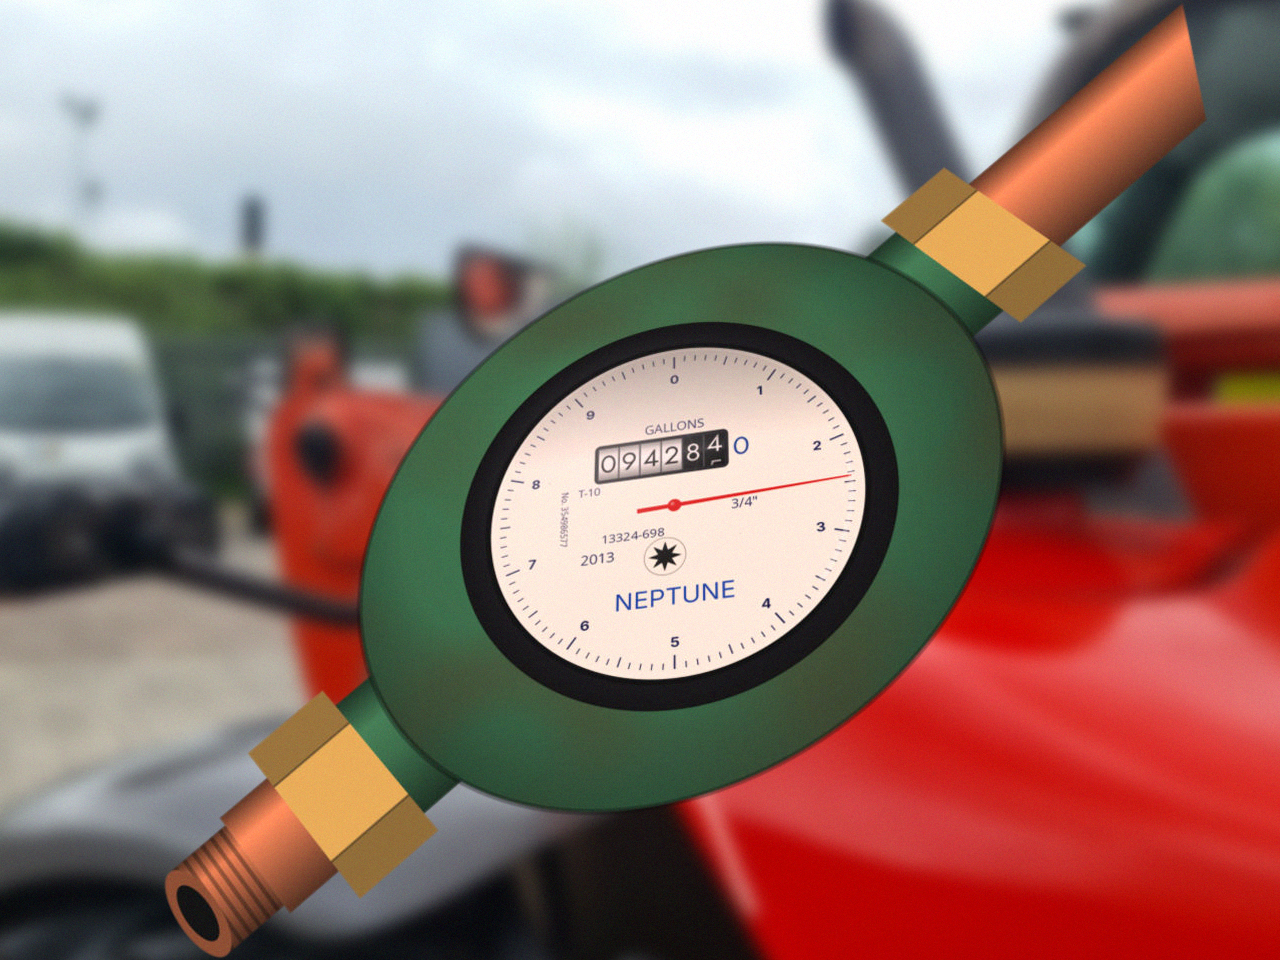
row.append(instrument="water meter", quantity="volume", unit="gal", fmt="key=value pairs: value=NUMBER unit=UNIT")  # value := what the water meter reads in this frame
value=942842.4 unit=gal
